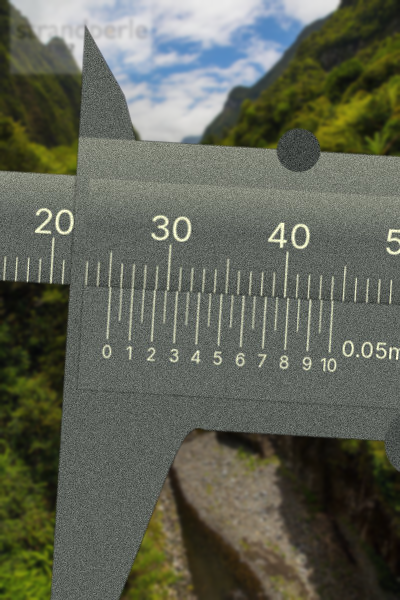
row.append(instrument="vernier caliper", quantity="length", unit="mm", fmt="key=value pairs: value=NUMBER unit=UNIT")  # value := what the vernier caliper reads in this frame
value=25.1 unit=mm
